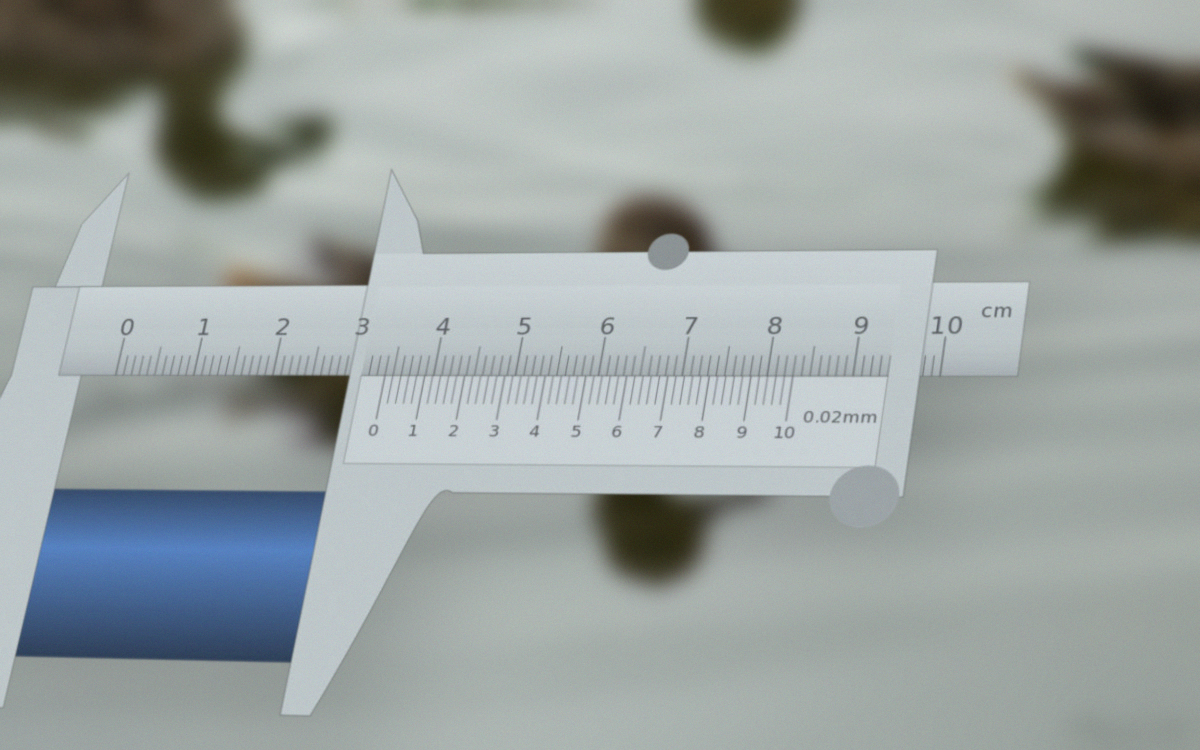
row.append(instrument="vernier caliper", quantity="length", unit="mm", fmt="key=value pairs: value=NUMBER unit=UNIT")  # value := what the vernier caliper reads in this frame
value=34.0 unit=mm
